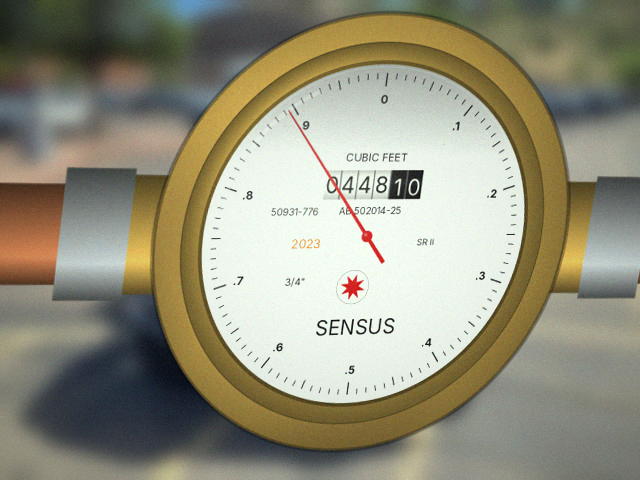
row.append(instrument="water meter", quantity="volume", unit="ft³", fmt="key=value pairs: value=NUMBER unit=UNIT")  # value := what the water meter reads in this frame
value=44809.89 unit=ft³
